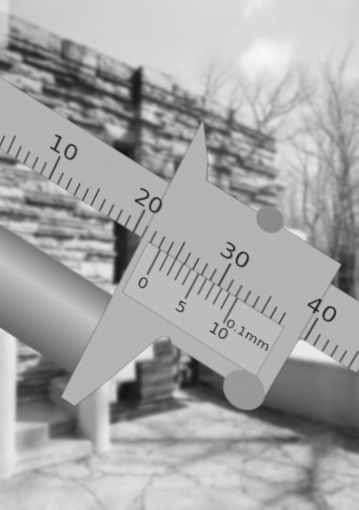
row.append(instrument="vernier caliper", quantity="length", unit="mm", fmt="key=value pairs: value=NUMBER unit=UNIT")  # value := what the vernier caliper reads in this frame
value=23.2 unit=mm
